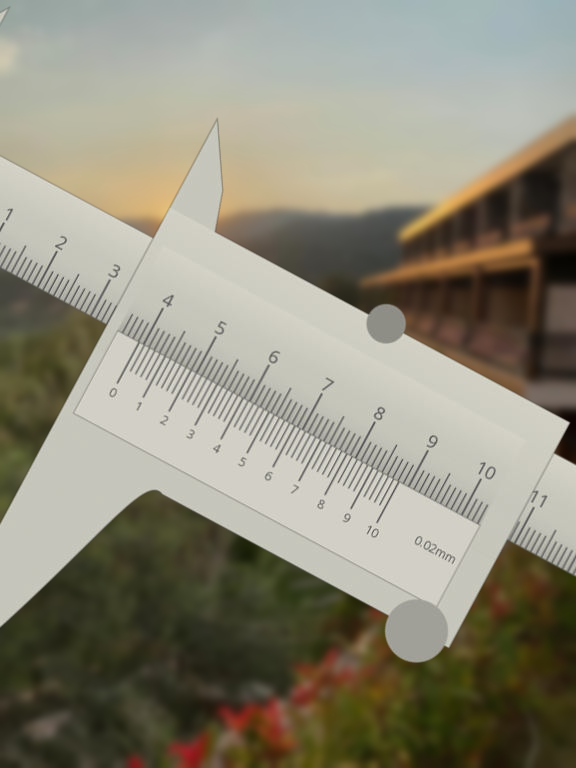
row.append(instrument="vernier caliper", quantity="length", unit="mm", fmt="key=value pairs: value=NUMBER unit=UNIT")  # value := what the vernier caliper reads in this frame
value=39.2 unit=mm
